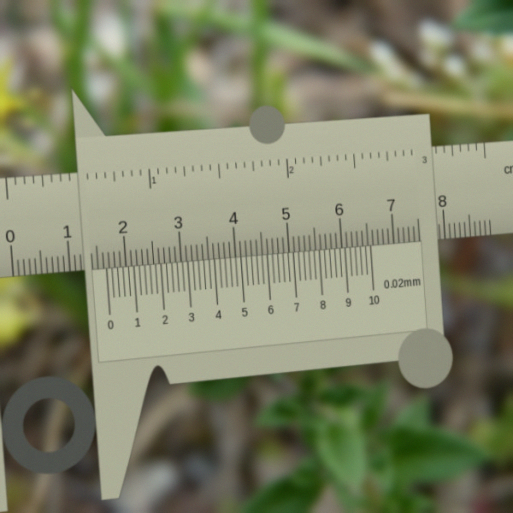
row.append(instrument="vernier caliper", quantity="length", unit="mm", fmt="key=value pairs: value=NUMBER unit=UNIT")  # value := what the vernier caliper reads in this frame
value=16.5 unit=mm
